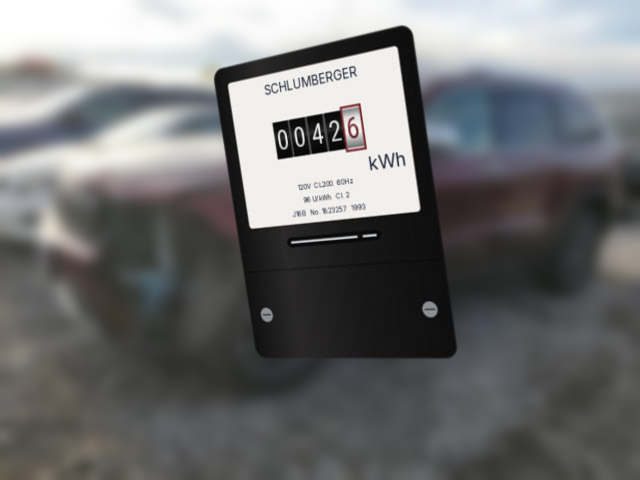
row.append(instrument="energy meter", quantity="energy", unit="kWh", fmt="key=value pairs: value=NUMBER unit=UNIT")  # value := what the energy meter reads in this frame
value=42.6 unit=kWh
